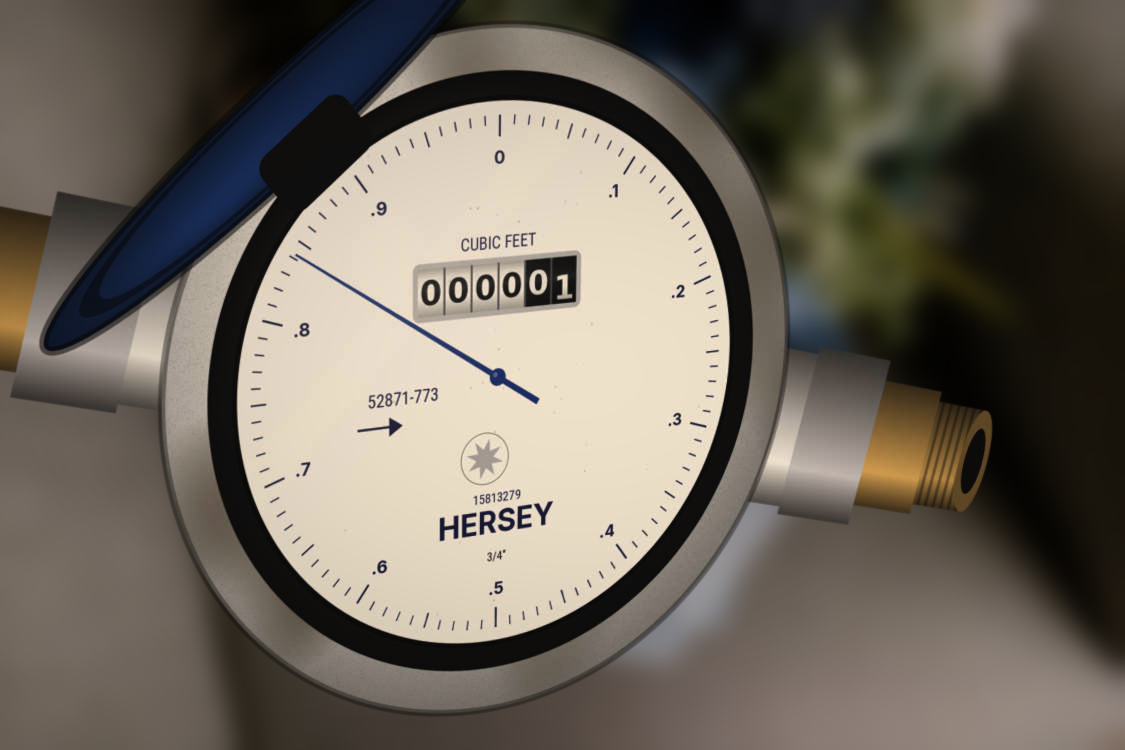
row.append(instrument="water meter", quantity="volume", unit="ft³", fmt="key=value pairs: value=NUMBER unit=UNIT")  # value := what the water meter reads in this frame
value=0.84 unit=ft³
